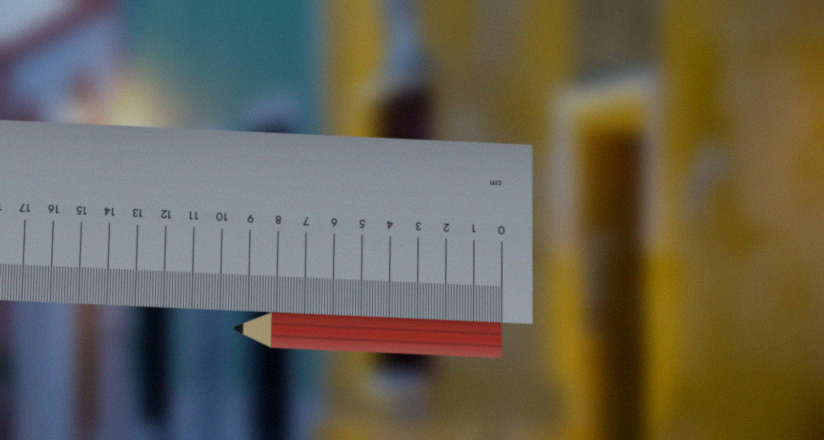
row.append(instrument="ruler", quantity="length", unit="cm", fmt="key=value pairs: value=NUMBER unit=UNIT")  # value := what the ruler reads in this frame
value=9.5 unit=cm
